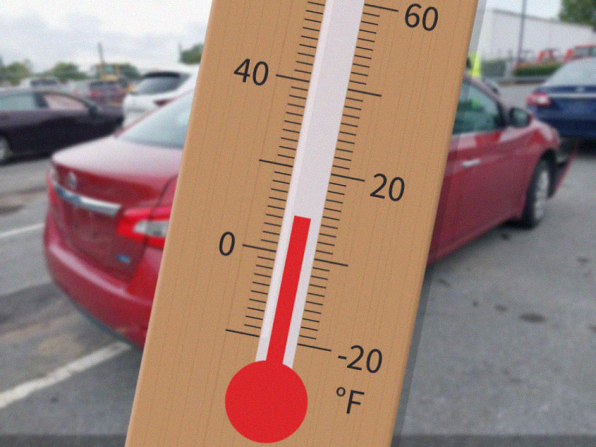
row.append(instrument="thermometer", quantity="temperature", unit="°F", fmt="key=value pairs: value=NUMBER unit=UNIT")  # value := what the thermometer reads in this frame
value=9 unit=°F
